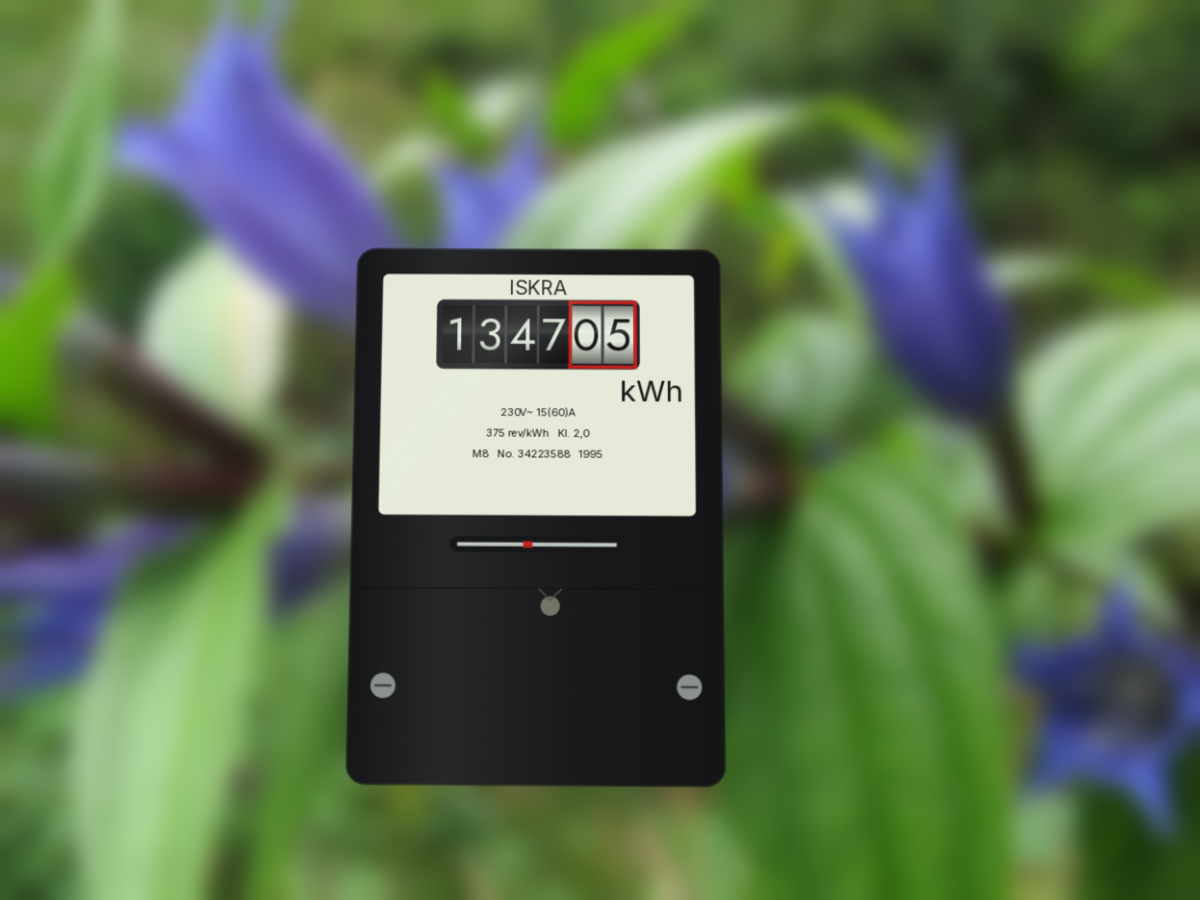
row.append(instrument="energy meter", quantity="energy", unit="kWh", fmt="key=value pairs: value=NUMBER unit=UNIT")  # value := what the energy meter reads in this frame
value=1347.05 unit=kWh
